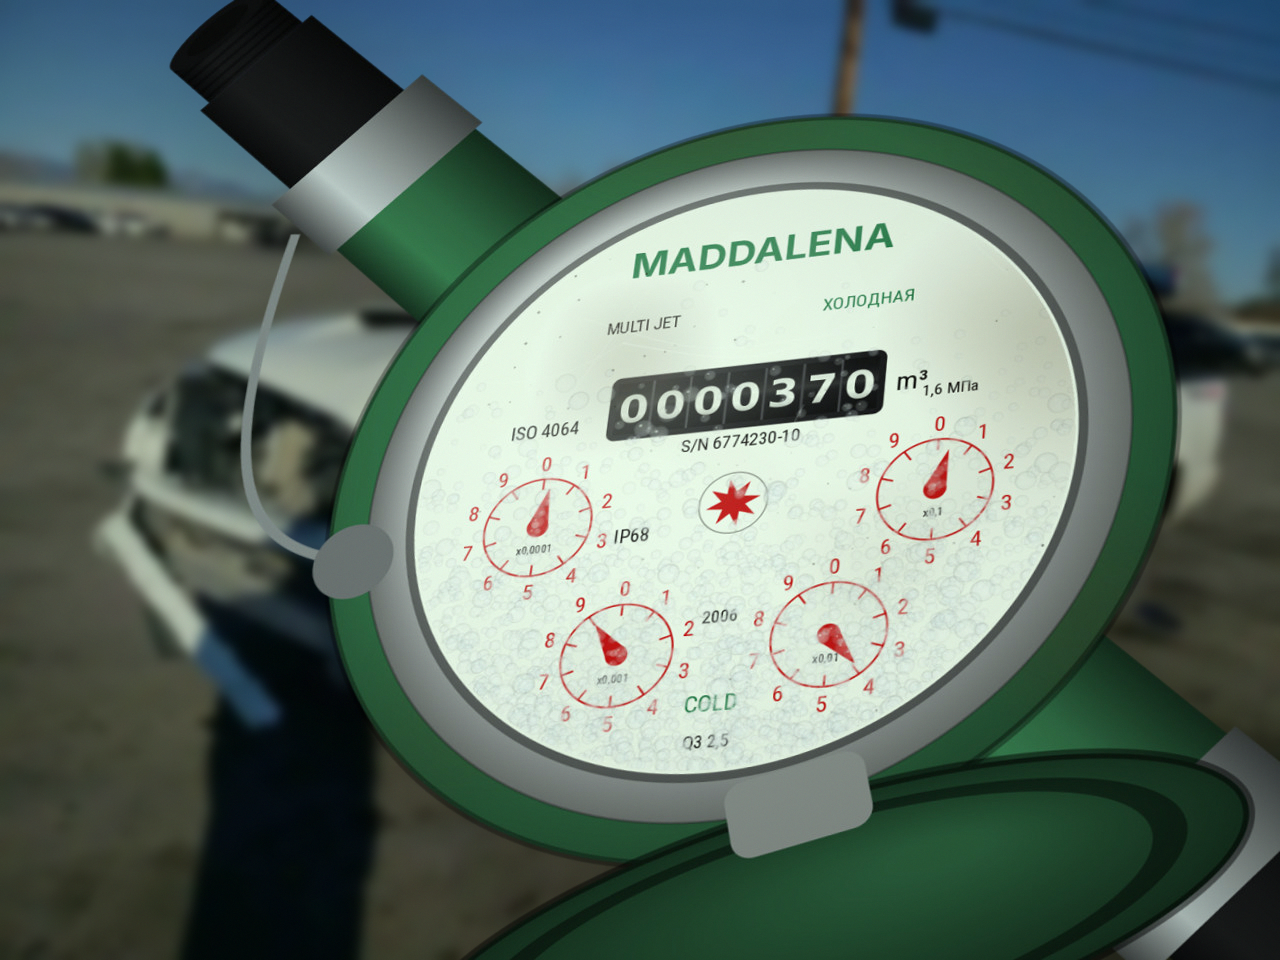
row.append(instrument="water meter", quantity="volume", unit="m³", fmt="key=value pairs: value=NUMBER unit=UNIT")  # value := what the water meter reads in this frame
value=370.0390 unit=m³
